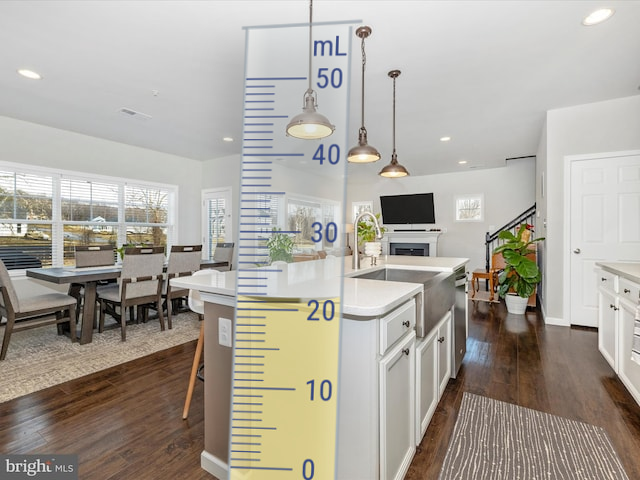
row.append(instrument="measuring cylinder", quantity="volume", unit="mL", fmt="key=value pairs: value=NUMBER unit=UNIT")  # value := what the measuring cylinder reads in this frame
value=21 unit=mL
